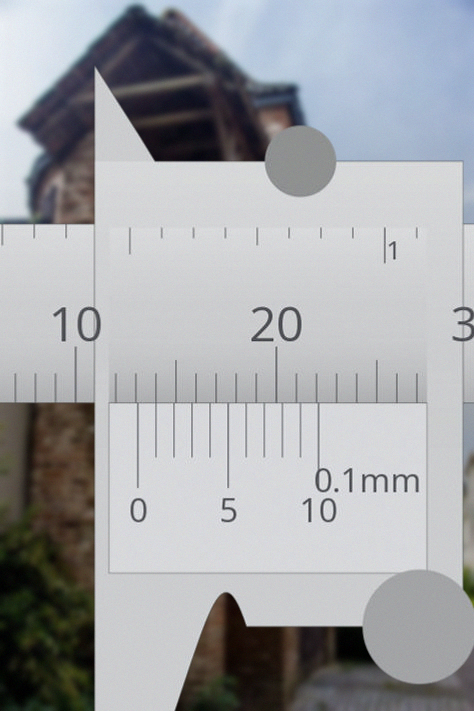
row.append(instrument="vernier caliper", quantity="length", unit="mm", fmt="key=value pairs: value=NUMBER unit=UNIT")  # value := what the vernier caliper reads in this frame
value=13.1 unit=mm
